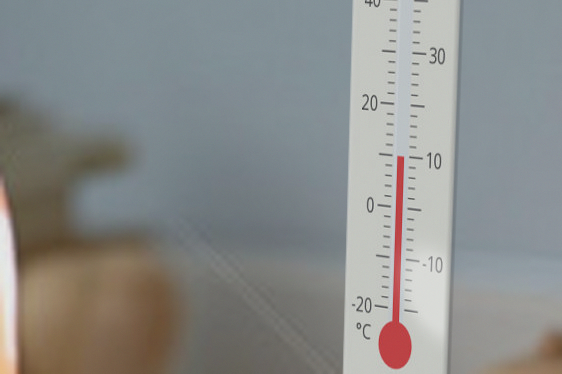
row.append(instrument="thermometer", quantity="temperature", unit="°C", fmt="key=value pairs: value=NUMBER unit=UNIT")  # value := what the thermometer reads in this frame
value=10 unit=°C
